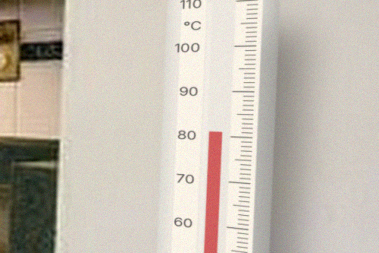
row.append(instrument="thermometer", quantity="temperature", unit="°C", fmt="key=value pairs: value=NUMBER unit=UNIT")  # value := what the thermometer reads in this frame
value=81 unit=°C
